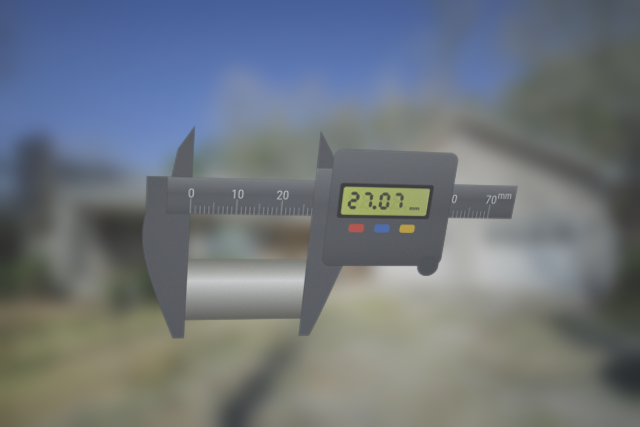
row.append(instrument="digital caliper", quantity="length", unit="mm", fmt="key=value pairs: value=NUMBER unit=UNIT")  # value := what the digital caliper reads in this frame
value=27.07 unit=mm
